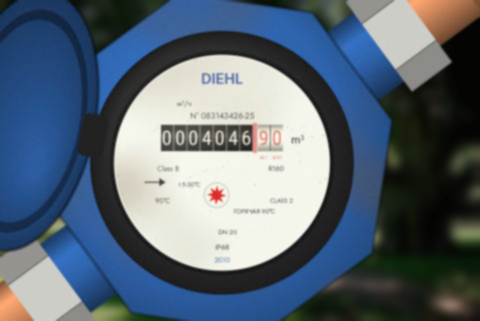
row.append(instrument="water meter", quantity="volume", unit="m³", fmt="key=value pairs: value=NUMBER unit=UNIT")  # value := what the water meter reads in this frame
value=4046.90 unit=m³
